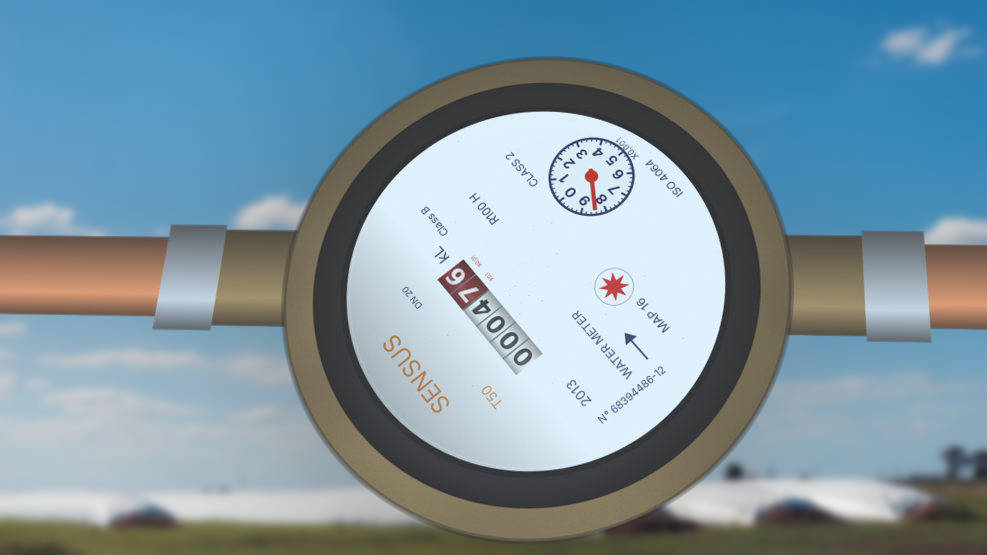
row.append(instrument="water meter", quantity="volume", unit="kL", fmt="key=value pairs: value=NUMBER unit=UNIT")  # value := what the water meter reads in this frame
value=4.768 unit=kL
